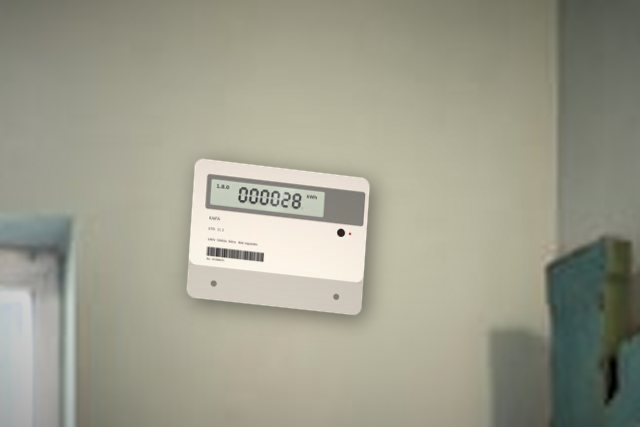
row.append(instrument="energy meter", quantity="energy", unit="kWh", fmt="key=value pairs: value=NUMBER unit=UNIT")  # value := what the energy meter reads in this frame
value=28 unit=kWh
